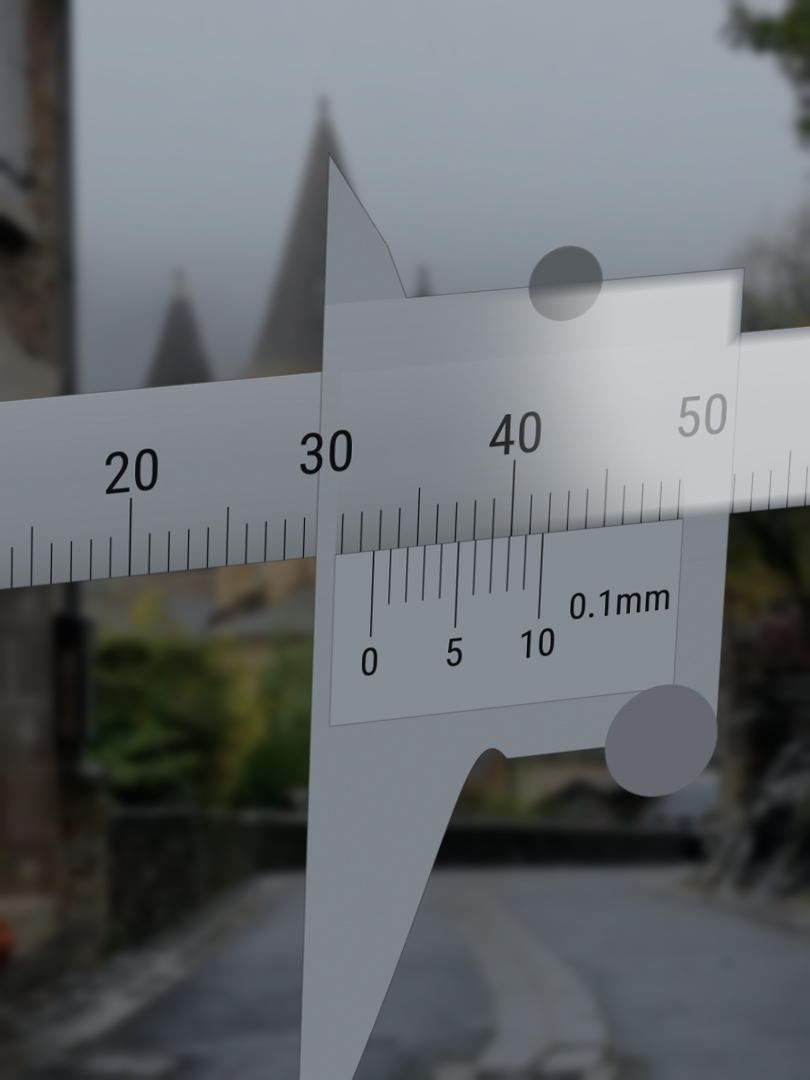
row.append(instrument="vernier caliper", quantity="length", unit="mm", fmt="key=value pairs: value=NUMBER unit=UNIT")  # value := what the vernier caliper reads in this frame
value=32.7 unit=mm
